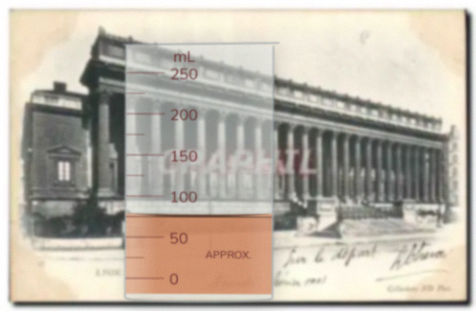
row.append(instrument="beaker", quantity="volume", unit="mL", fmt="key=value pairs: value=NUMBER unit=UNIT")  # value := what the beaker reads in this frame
value=75 unit=mL
